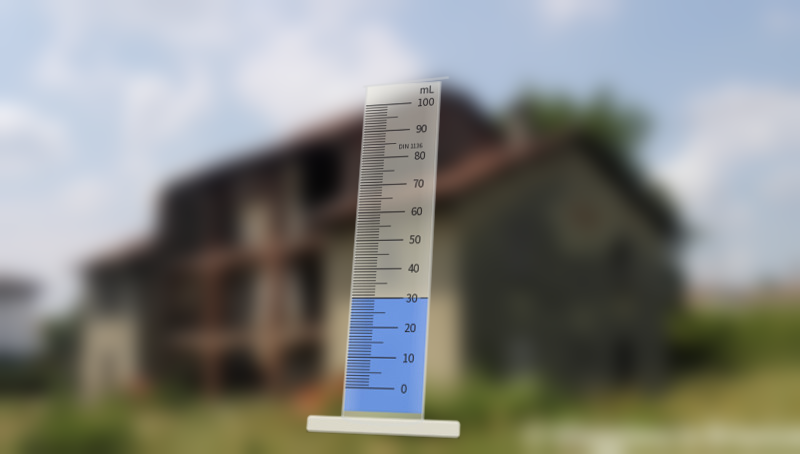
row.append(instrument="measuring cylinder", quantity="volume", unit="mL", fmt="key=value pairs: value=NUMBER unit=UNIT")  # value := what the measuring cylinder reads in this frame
value=30 unit=mL
